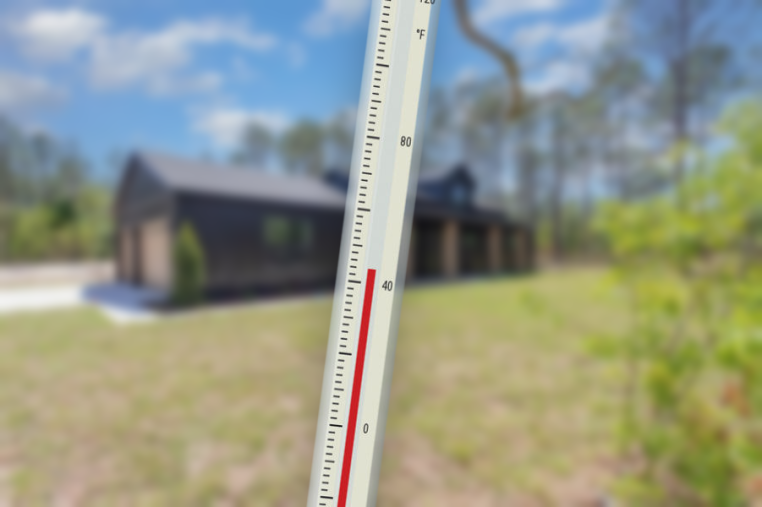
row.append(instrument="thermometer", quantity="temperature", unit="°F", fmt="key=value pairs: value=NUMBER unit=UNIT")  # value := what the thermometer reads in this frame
value=44 unit=°F
